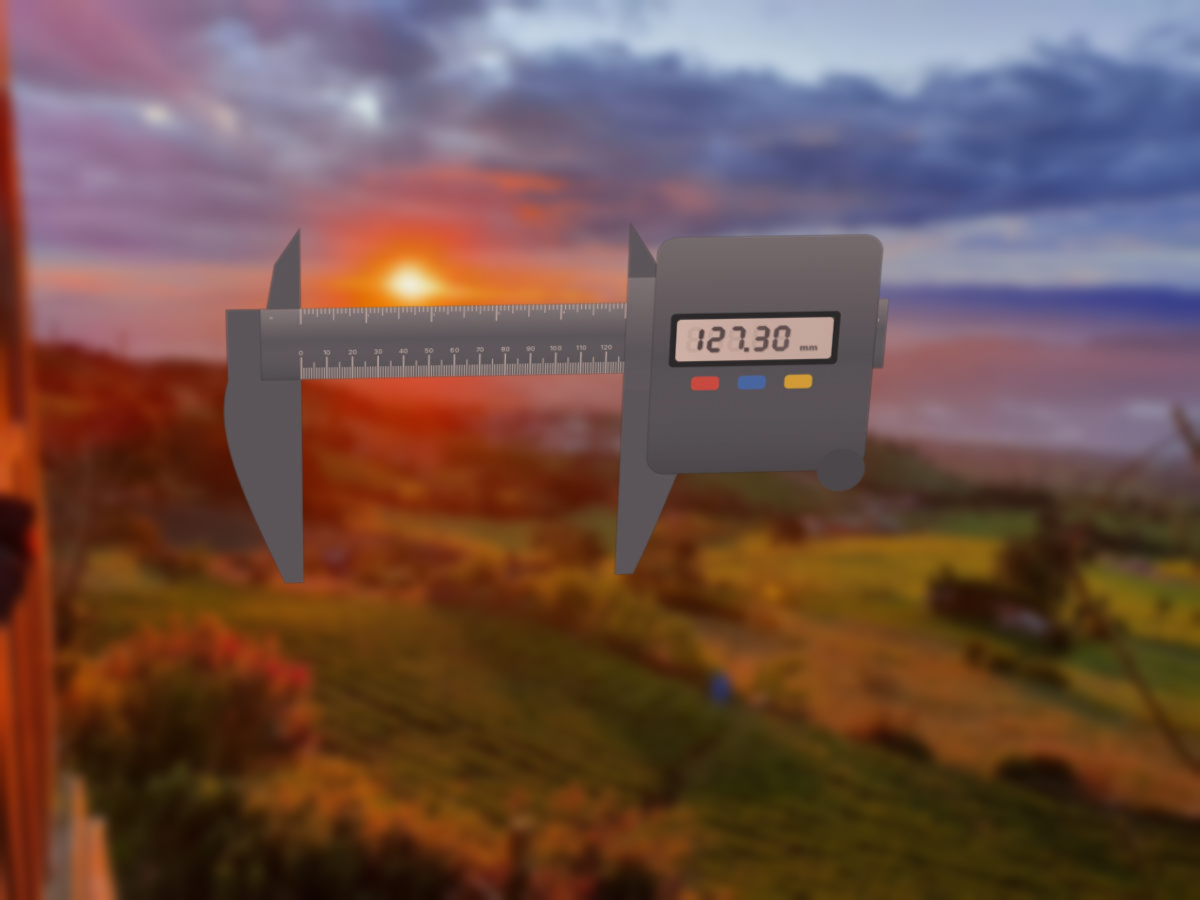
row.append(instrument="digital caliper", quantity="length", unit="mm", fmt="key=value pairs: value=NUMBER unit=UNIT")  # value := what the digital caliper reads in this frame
value=127.30 unit=mm
